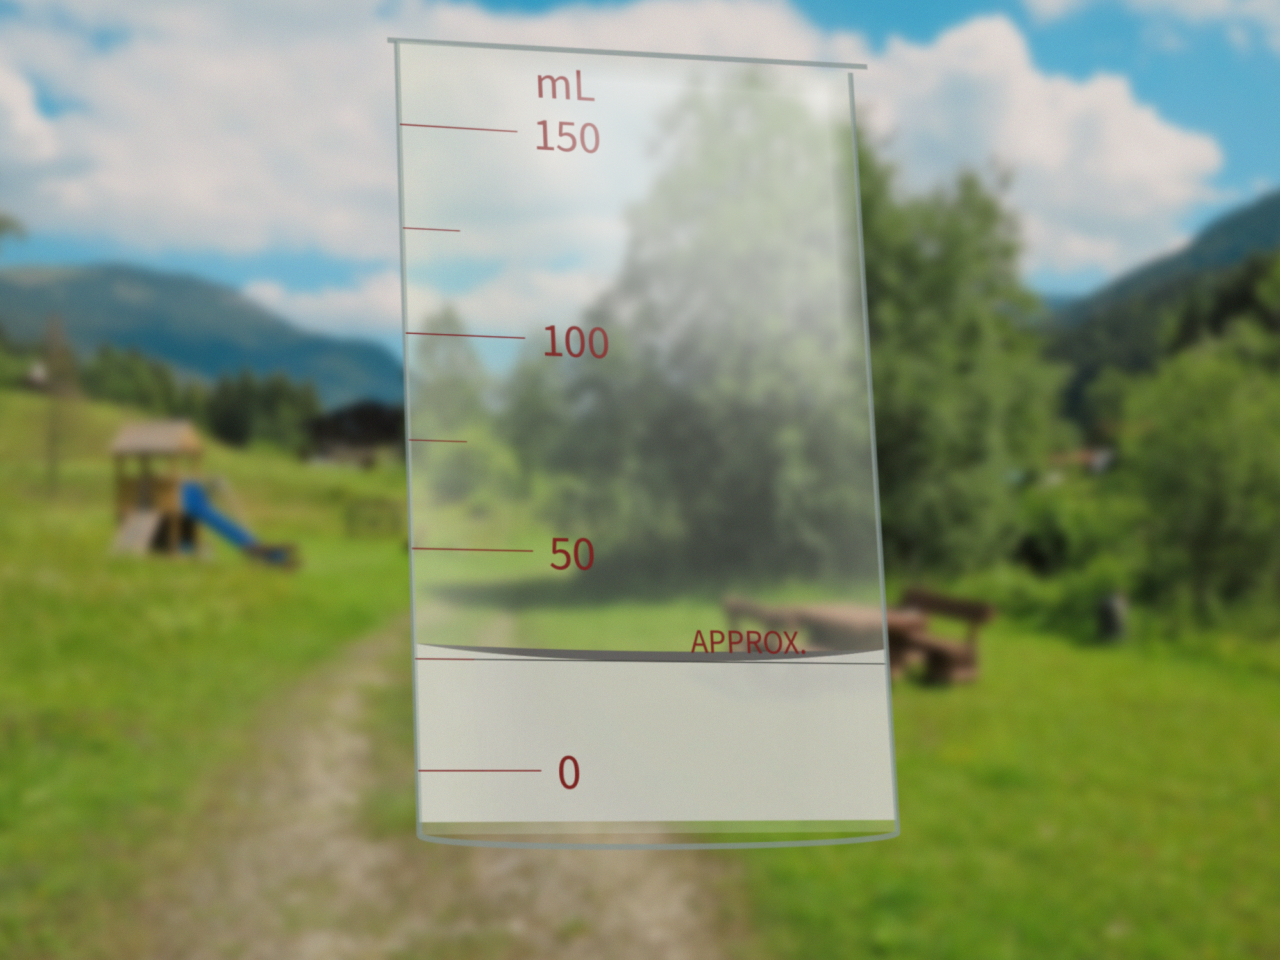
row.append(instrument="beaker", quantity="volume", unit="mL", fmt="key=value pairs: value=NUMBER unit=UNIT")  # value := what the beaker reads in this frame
value=25 unit=mL
